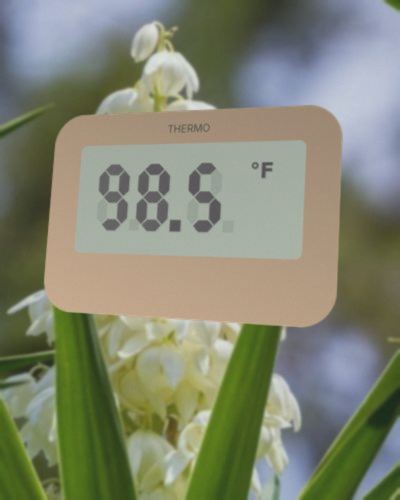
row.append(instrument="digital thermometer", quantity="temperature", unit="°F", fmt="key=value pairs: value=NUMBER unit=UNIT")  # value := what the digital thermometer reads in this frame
value=98.5 unit=°F
